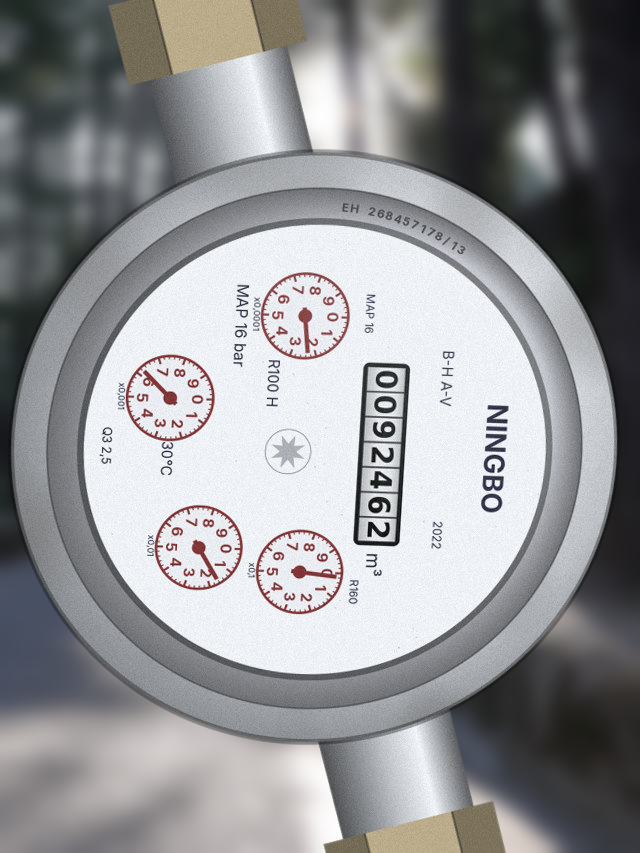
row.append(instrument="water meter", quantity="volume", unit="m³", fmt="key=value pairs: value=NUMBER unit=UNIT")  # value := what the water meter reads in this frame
value=92462.0162 unit=m³
